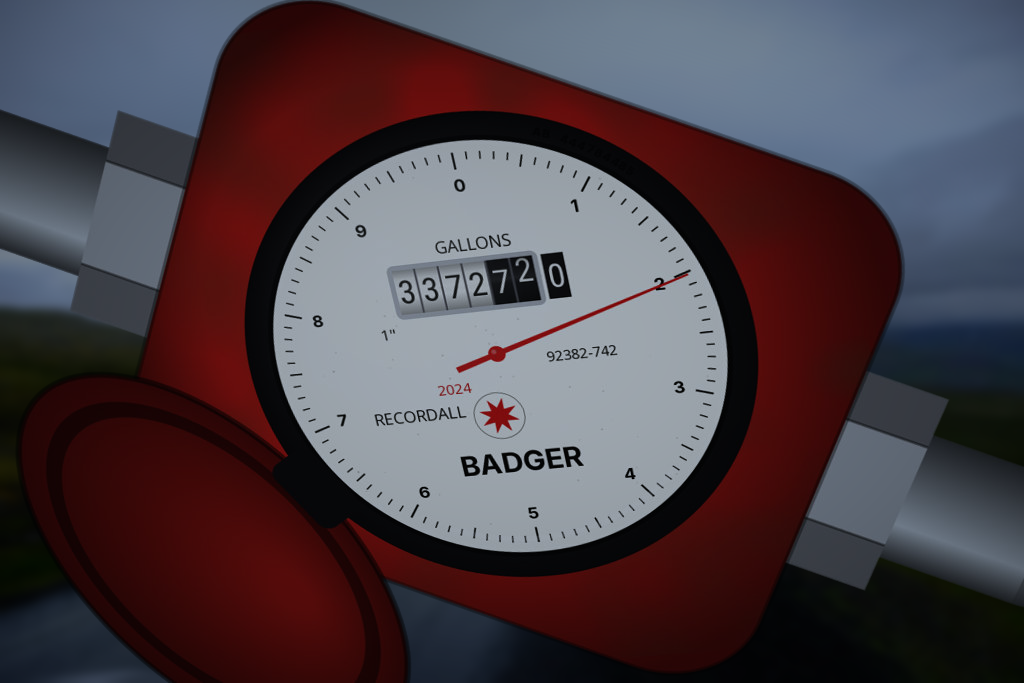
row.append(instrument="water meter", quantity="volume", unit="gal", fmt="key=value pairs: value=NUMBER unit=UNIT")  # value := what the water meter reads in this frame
value=3372722.0 unit=gal
